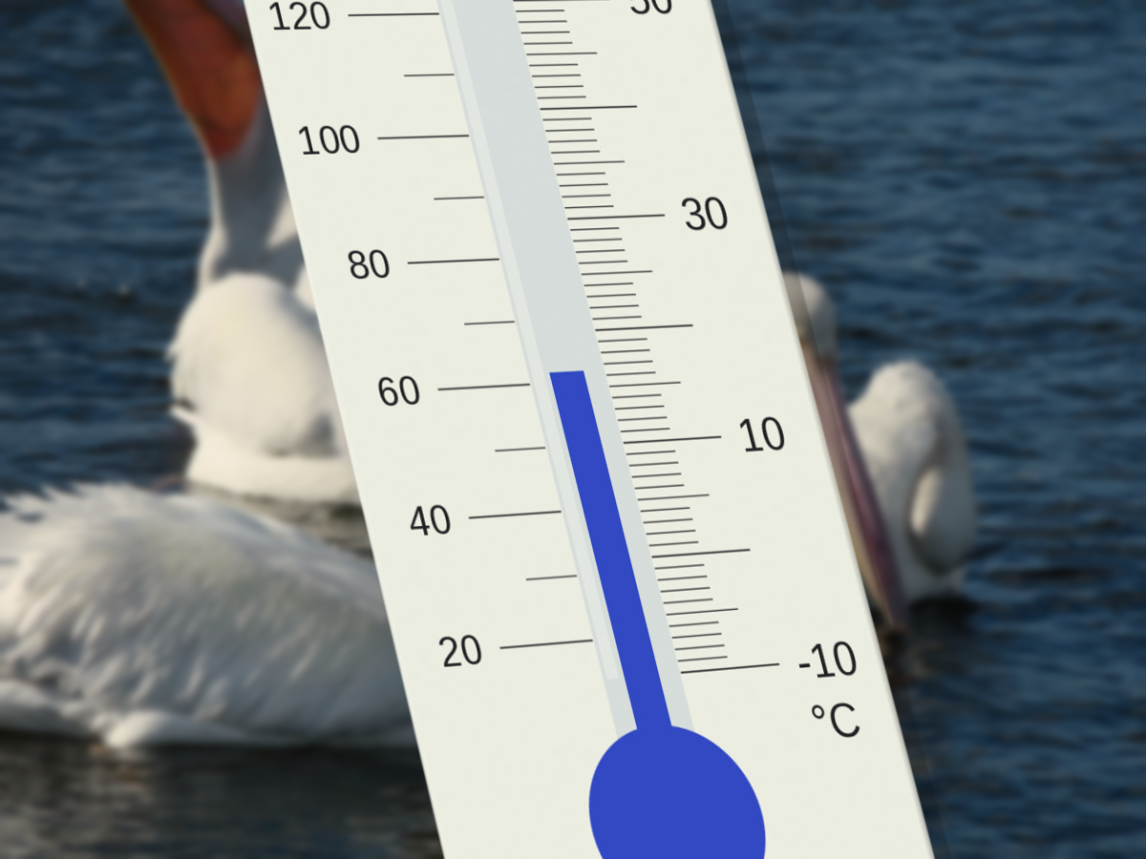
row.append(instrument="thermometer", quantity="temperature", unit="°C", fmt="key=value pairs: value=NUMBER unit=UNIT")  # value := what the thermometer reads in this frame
value=16.5 unit=°C
